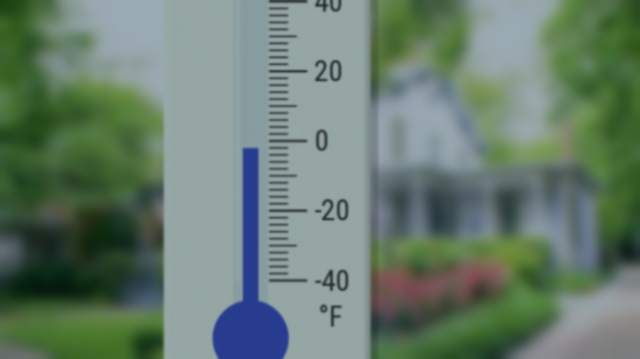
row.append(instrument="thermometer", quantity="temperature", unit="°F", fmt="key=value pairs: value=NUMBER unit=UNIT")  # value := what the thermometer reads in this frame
value=-2 unit=°F
